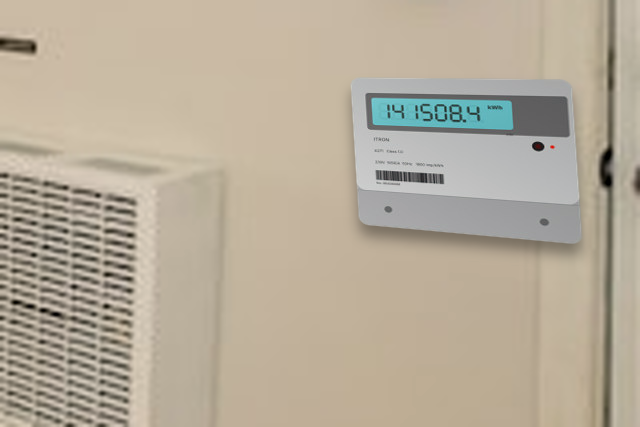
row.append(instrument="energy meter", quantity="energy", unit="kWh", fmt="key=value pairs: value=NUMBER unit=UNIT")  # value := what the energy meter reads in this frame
value=141508.4 unit=kWh
